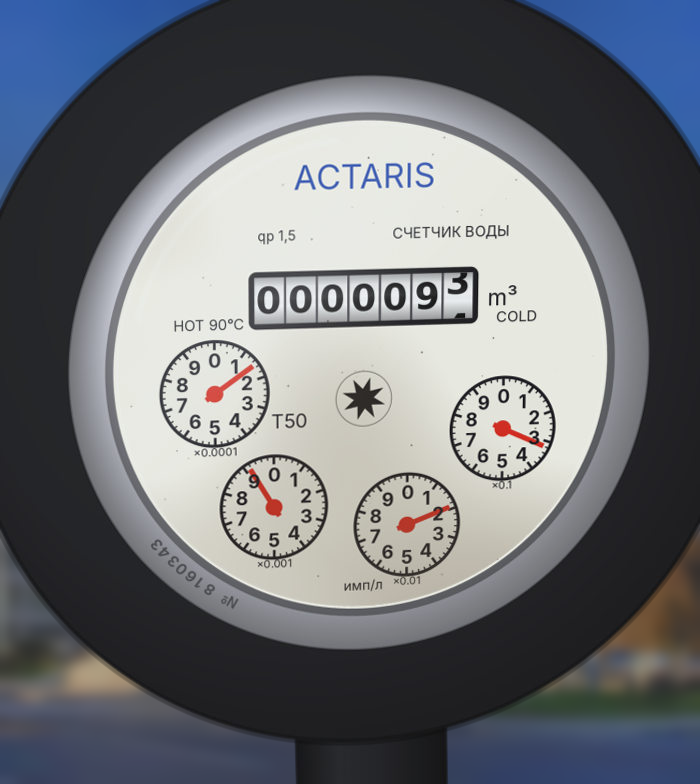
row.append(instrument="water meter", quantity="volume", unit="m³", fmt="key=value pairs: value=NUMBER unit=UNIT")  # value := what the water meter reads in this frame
value=93.3191 unit=m³
